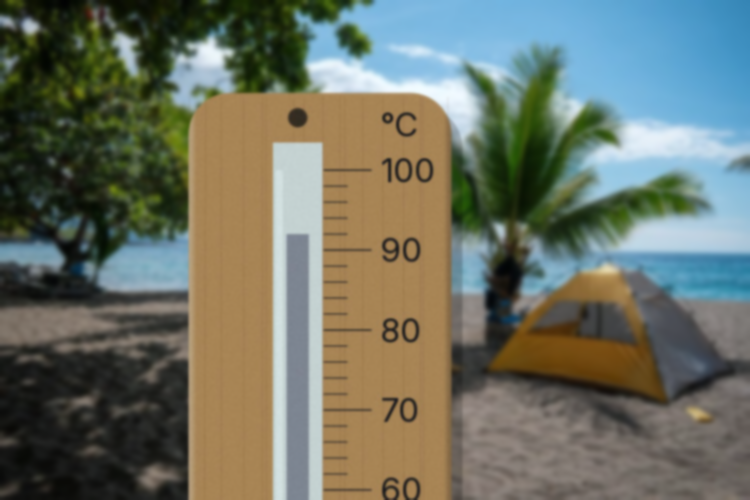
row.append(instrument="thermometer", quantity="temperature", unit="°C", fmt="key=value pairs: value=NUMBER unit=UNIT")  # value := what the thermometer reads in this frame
value=92 unit=°C
